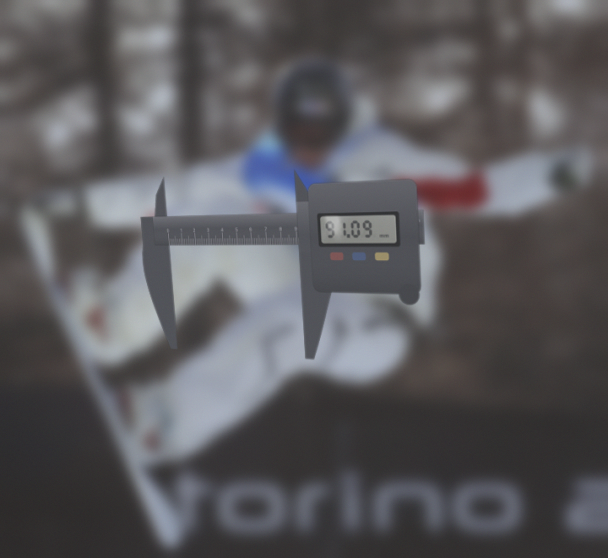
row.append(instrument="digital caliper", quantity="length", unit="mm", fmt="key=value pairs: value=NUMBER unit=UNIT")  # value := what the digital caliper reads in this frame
value=91.09 unit=mm
